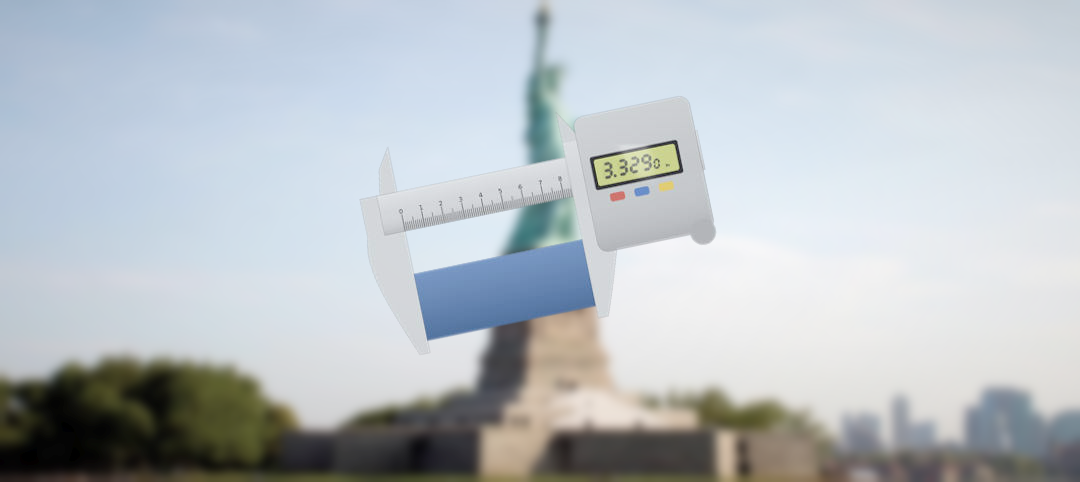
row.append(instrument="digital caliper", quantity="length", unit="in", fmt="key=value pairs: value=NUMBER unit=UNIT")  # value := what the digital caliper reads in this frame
value=3.3290 unit=in
